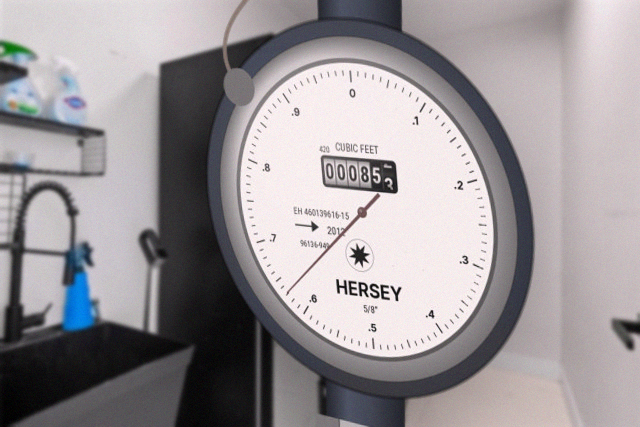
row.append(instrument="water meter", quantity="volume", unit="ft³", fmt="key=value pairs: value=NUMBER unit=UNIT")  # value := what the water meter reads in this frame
value=852.63 unit=ft³
